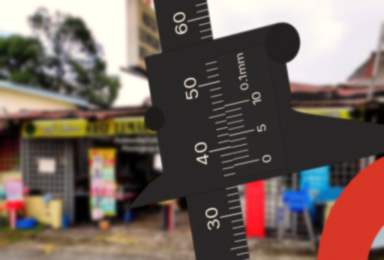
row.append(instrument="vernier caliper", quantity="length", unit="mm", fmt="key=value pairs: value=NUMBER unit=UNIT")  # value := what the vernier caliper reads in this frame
value=37.2 unit=mm
